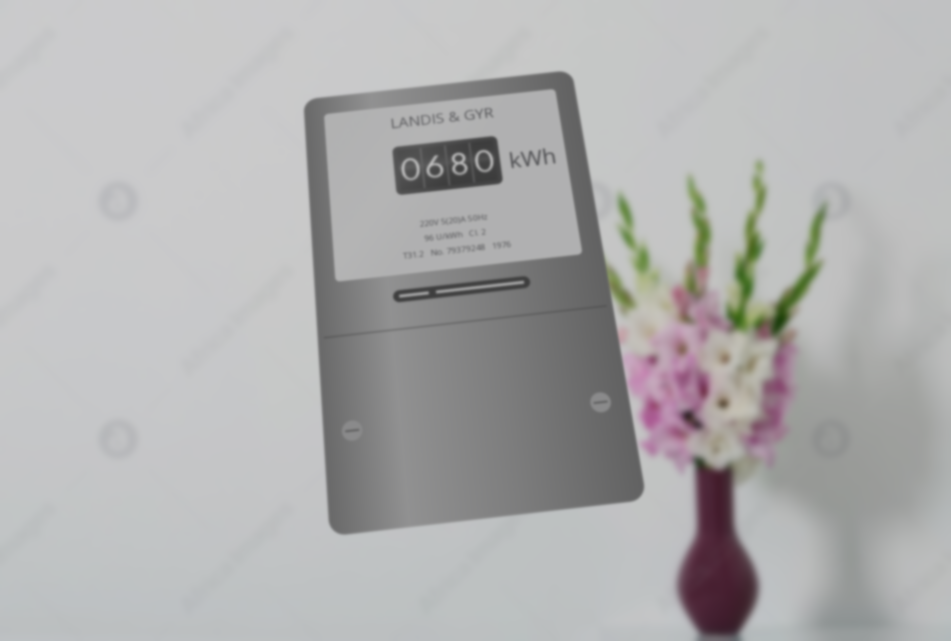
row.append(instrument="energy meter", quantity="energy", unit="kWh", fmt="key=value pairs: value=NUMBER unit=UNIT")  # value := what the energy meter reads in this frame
value=680 unit=kWh
